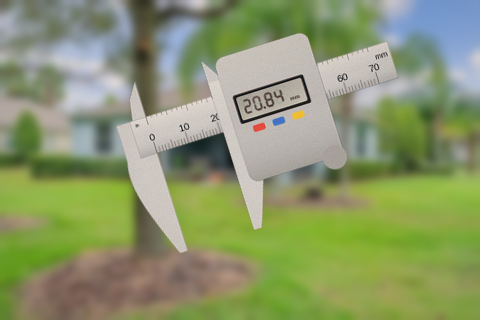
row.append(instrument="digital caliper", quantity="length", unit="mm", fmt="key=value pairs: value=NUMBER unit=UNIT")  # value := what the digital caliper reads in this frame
value=20.84 unit=mm
